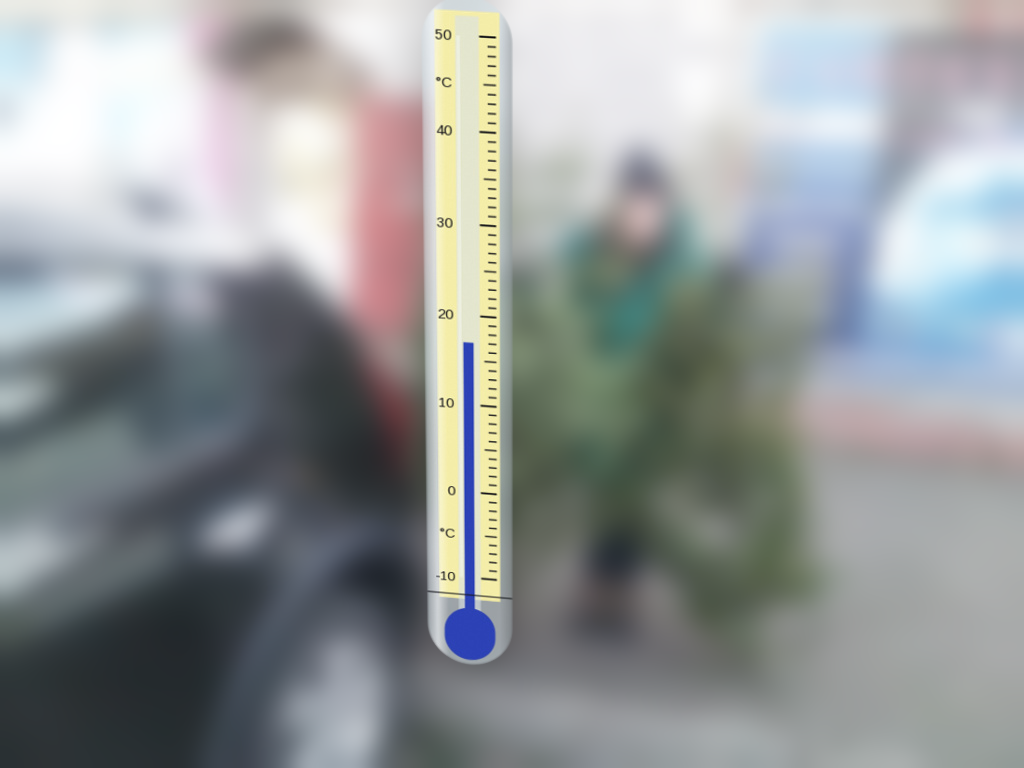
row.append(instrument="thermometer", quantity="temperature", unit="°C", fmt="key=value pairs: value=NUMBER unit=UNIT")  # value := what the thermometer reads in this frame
value=17 unit=°C
